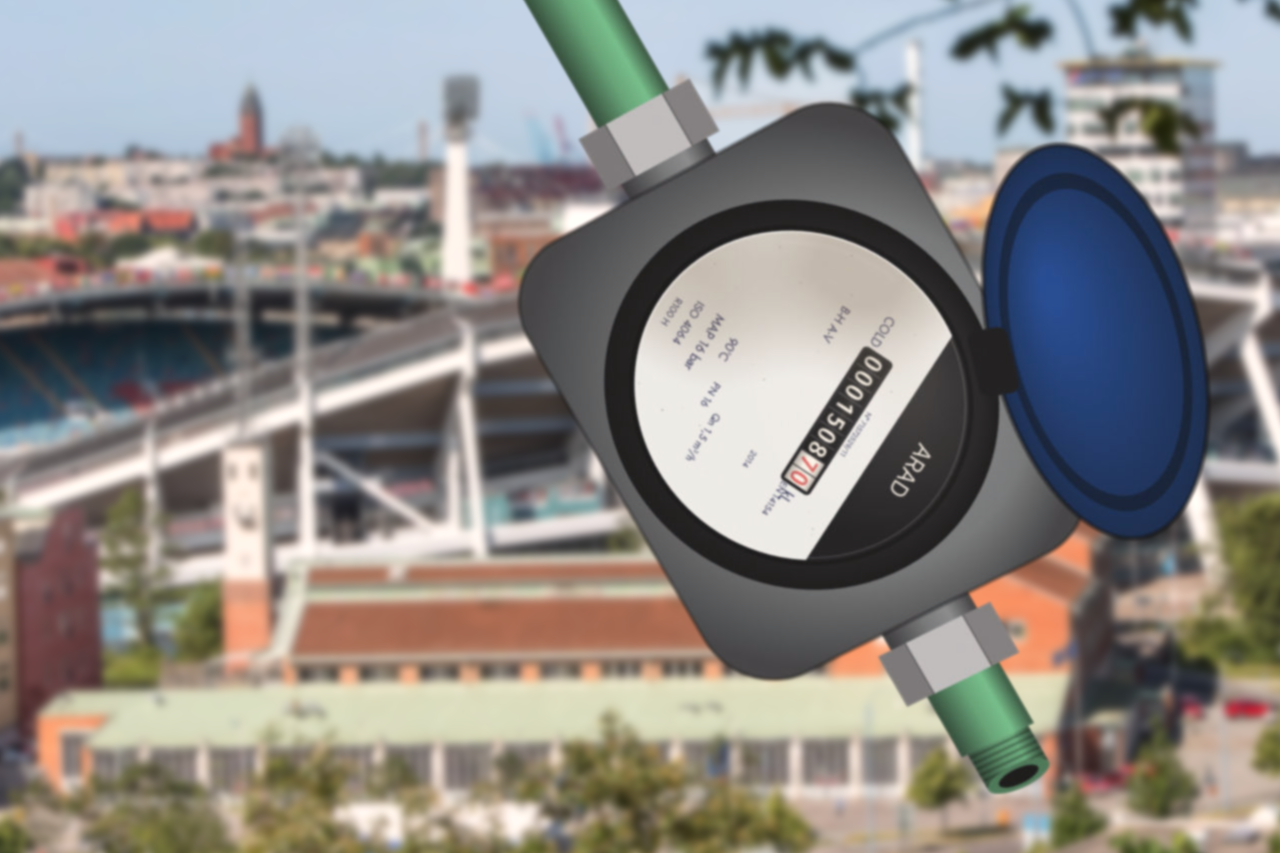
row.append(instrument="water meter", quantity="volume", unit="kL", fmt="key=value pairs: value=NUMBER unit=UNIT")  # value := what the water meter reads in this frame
value=1508.70 unit=kL
